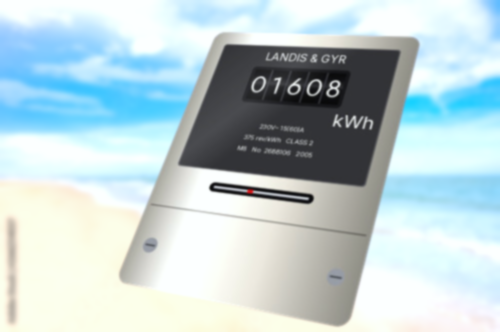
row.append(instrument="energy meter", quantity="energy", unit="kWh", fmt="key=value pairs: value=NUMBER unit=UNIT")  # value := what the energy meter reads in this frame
value=1608 unit=kWh
